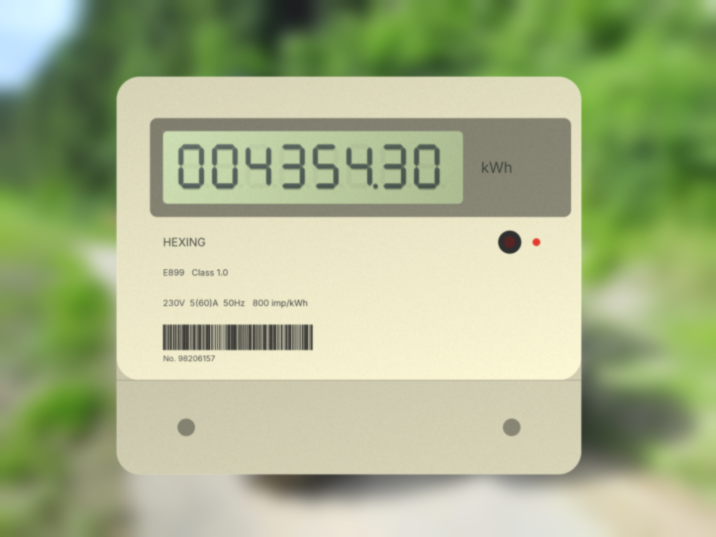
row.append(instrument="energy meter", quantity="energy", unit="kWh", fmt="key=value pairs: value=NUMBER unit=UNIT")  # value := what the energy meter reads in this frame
value=4354.30 unit=kWh
